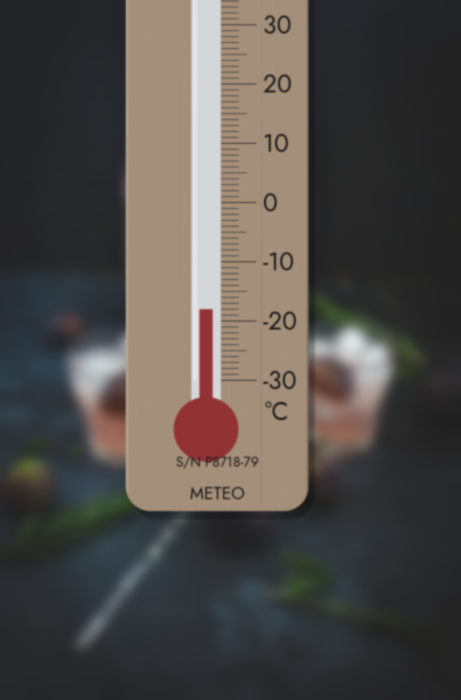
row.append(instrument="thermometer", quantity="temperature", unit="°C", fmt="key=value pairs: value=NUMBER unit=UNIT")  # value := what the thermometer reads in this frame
value=-18 unit=°C
